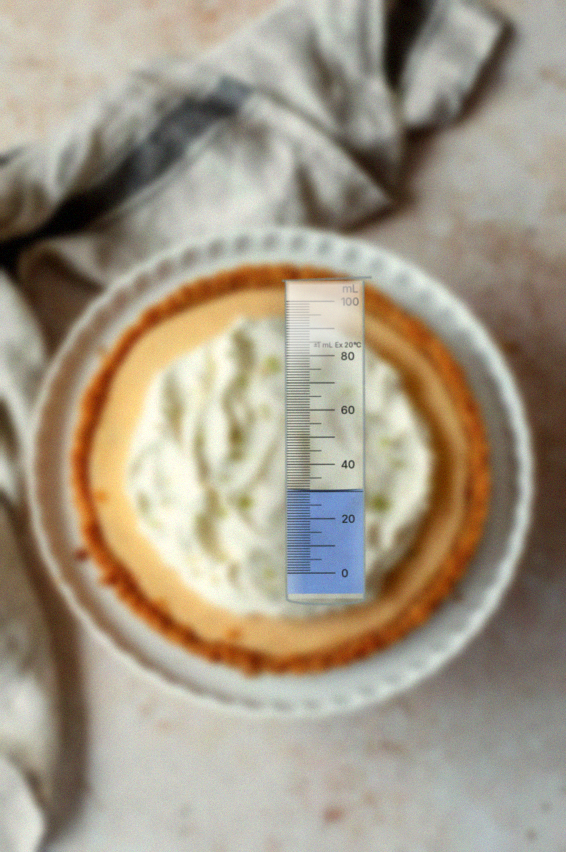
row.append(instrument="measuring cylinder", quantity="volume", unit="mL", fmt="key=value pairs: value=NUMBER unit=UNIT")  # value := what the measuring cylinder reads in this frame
value=30 unit=mL
